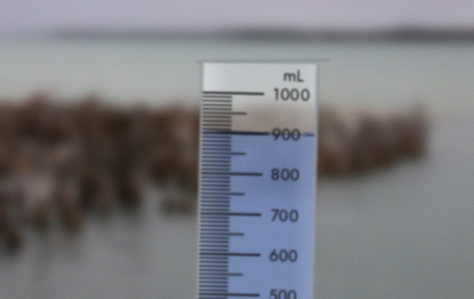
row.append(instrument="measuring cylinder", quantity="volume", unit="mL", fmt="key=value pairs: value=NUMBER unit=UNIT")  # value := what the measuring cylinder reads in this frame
value=900 unit=mL
